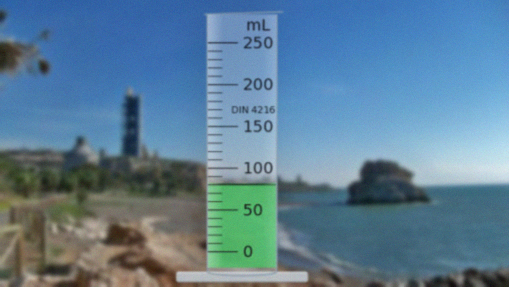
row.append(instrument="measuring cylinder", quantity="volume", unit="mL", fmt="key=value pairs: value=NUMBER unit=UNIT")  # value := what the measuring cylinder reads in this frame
value=80 unit=mL
